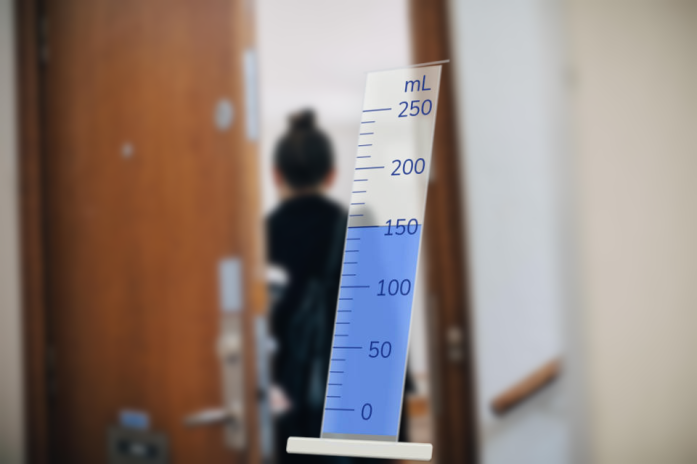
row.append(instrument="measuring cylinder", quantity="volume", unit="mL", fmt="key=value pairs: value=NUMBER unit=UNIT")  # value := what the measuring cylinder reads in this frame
value=150 unit=mL
